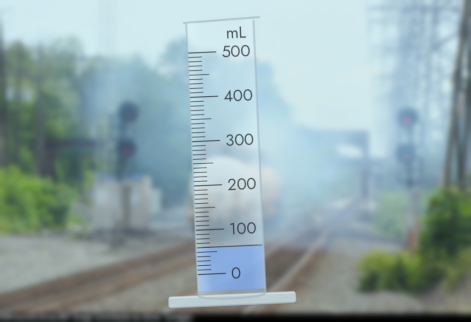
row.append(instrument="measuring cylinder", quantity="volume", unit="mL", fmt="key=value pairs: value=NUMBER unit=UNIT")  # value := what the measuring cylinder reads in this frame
value=60 unit=mL
